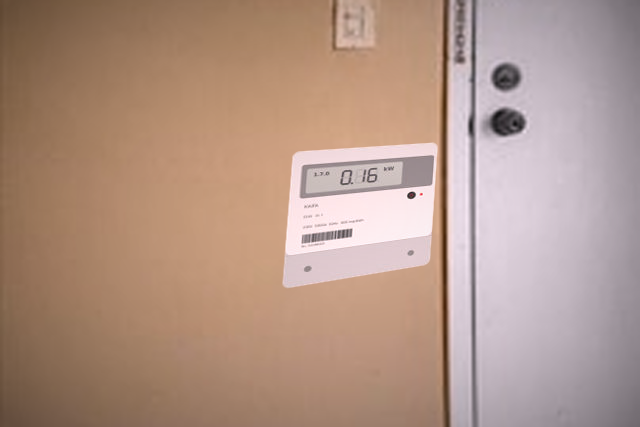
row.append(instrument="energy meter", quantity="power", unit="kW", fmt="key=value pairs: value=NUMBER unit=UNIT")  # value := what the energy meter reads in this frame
value=0.16 unit=kW
